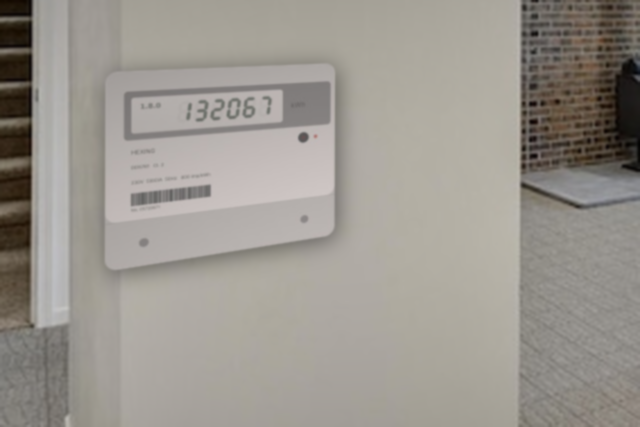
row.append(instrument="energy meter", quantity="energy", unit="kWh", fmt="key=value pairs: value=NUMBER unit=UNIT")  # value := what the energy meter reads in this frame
value=132067 unit=kWh
